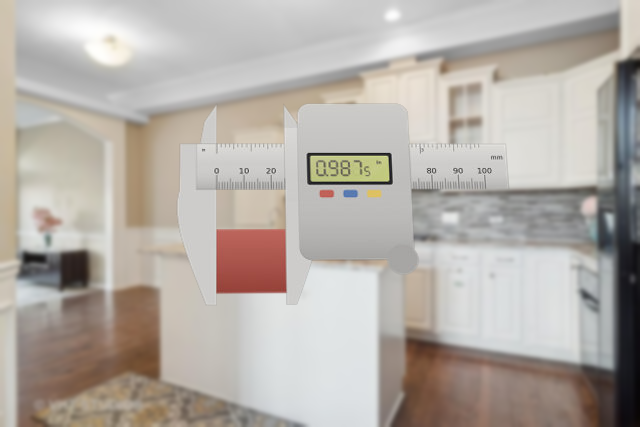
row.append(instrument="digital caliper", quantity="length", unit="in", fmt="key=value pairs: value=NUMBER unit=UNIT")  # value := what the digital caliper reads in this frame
value=0.9875 unit=in
